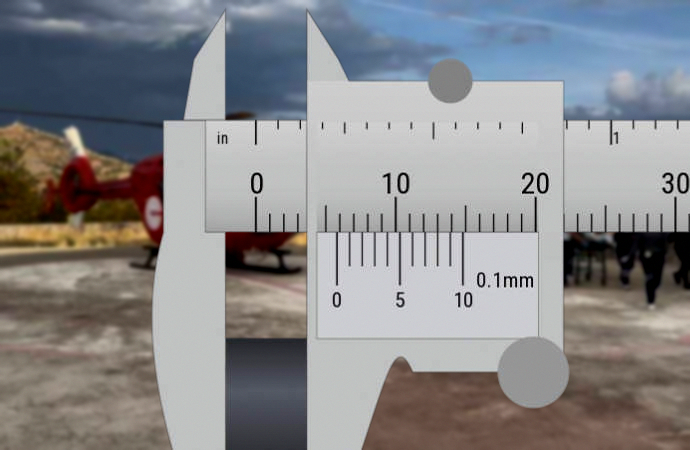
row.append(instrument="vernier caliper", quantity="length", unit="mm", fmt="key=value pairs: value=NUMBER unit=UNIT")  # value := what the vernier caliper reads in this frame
value=5.8 unit=mm
